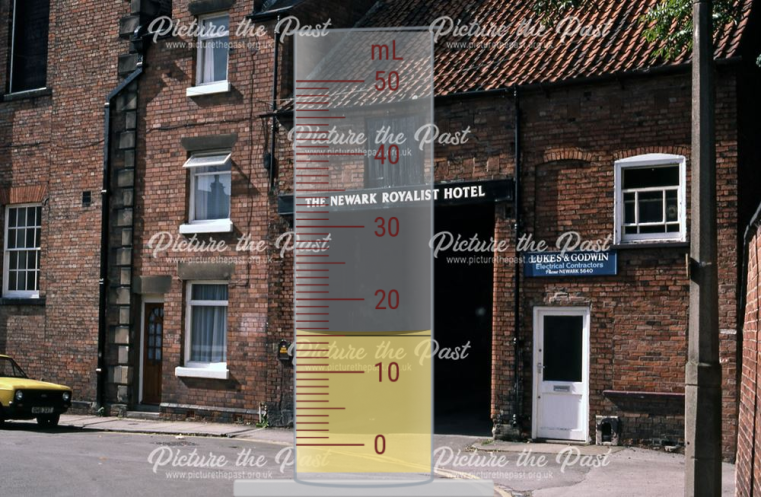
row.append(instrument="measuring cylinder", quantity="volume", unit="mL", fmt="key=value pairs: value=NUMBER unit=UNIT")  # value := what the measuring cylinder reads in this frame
value=15 unit=mL
